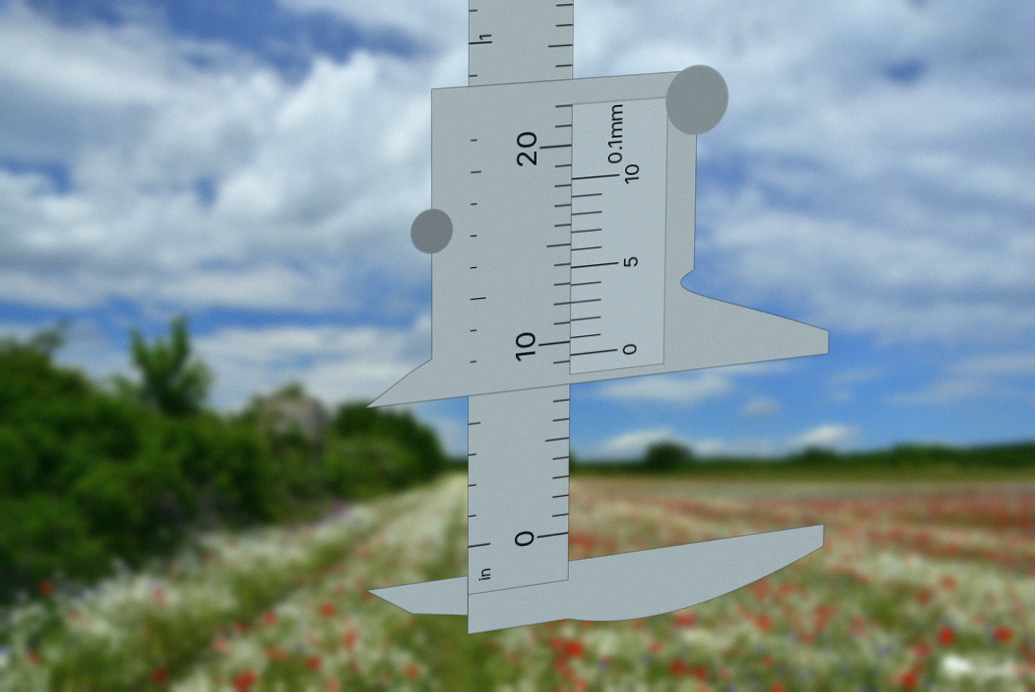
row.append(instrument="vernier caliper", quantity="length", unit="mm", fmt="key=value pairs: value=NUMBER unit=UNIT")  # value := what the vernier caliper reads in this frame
value=9.3 unit=mm
